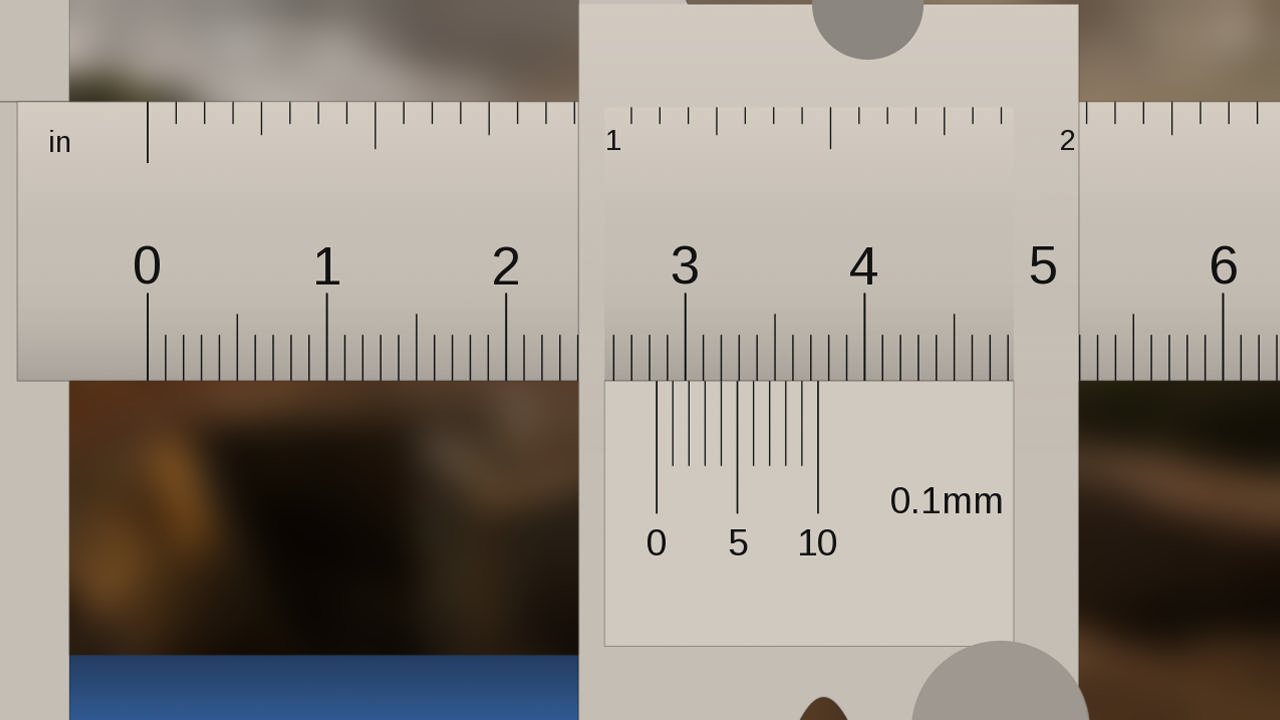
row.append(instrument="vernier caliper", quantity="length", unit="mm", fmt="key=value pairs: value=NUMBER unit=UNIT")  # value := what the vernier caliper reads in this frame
value=28.4 unit=mm
